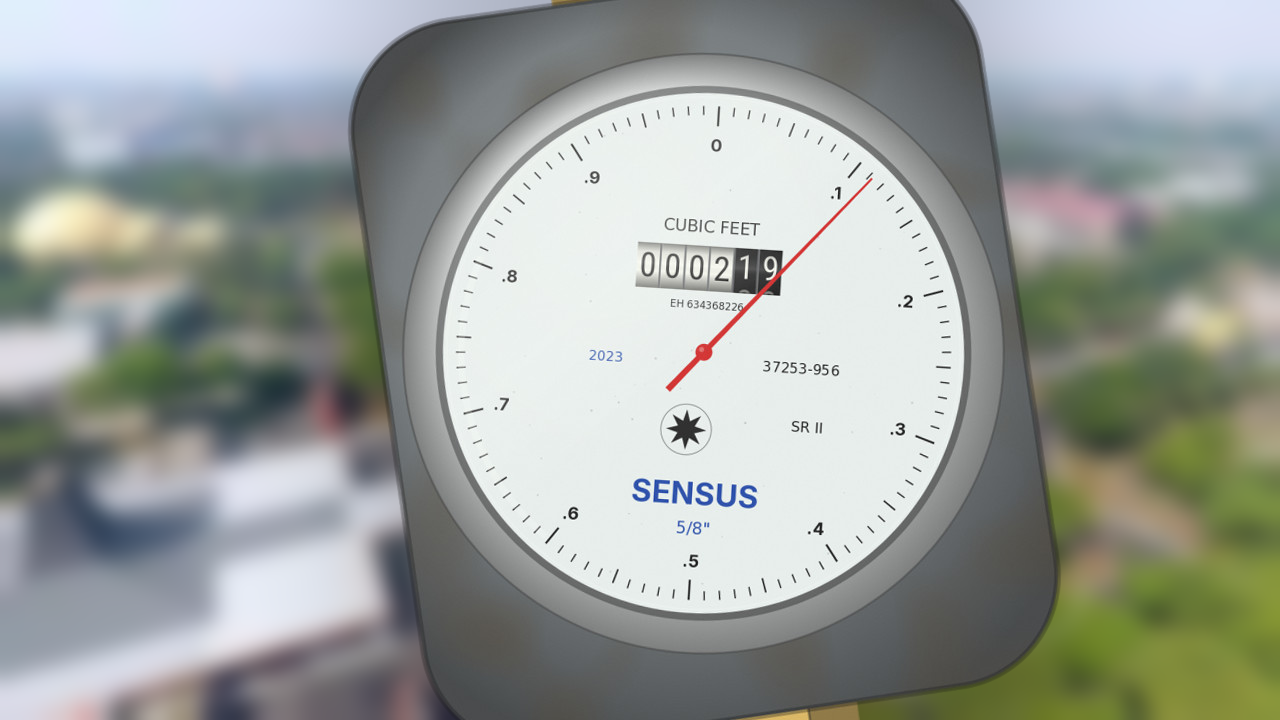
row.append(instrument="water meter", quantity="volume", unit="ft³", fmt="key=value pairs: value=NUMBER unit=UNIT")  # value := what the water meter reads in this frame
value=219.11 unit=ft³
